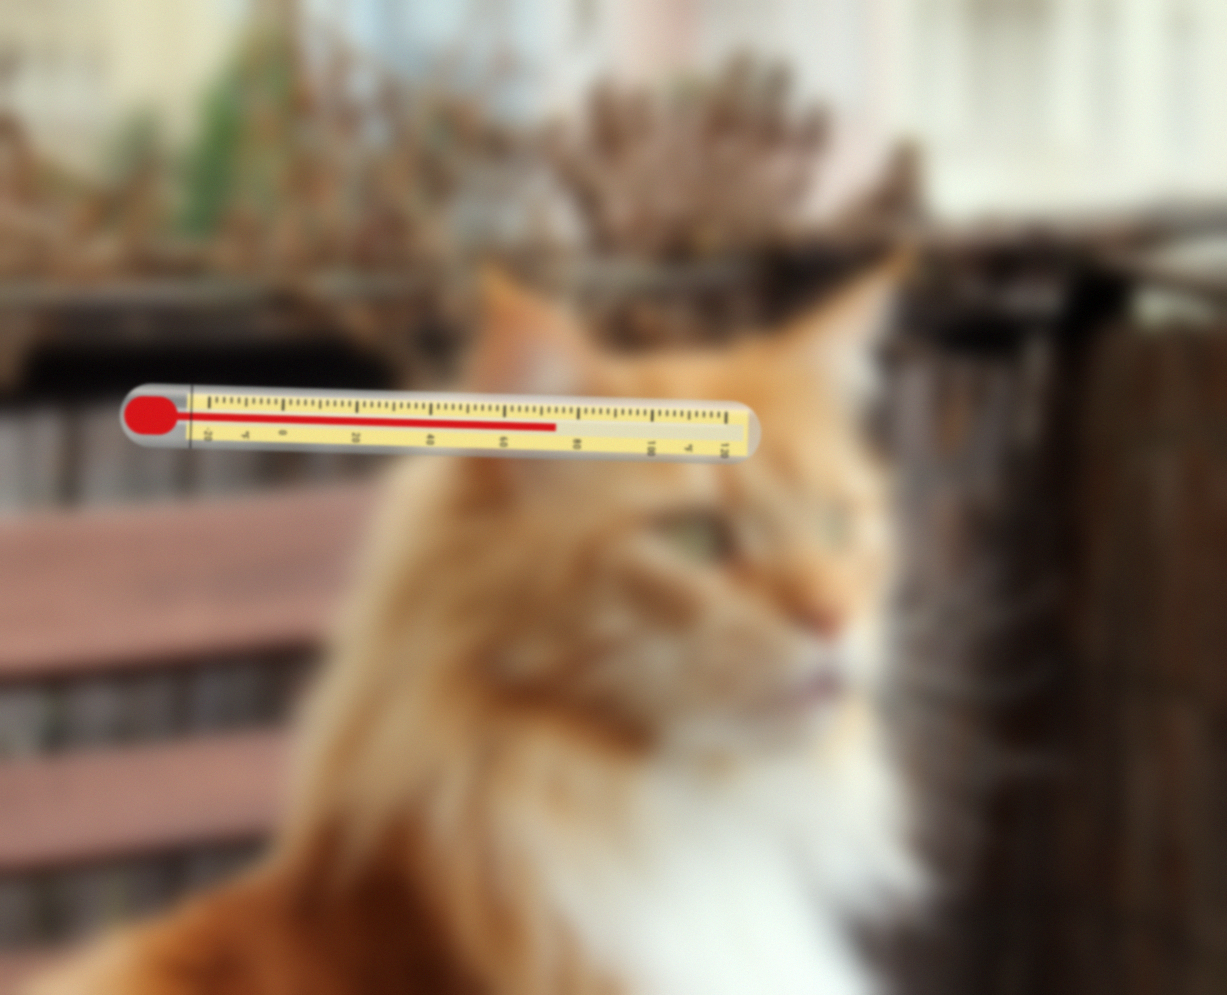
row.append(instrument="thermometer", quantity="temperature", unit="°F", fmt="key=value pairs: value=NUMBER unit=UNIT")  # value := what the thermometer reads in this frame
value=74 unit=°F
